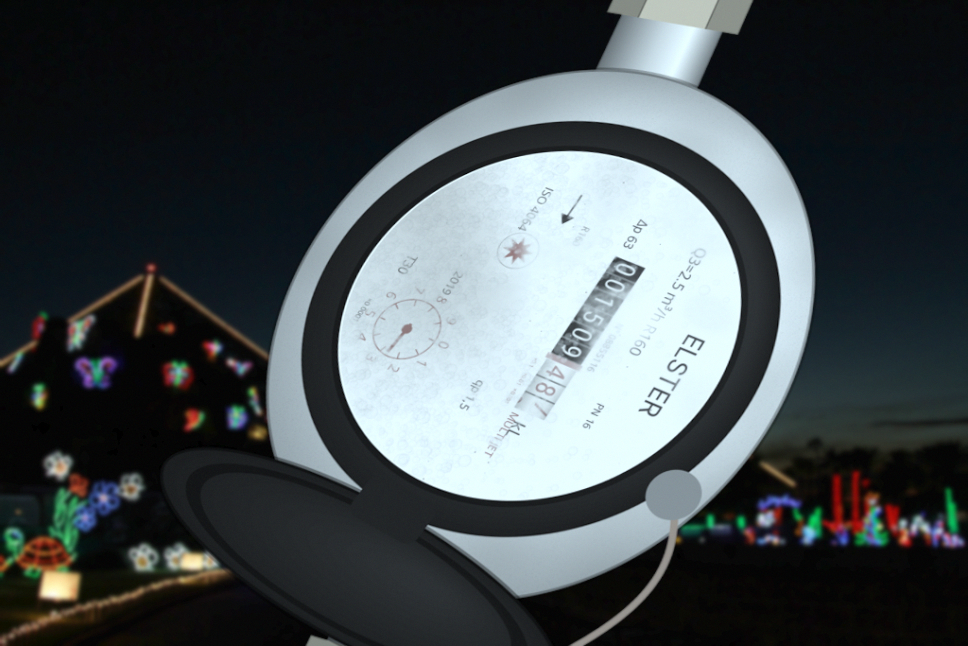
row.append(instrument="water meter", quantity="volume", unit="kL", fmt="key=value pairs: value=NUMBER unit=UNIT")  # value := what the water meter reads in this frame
value=1509.4872 unit=kL
